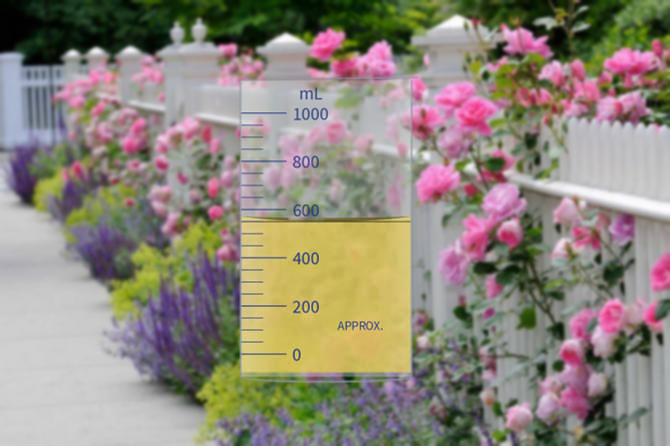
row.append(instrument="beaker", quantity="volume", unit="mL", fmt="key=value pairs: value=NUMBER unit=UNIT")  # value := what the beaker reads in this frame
value=550 unit=mL
